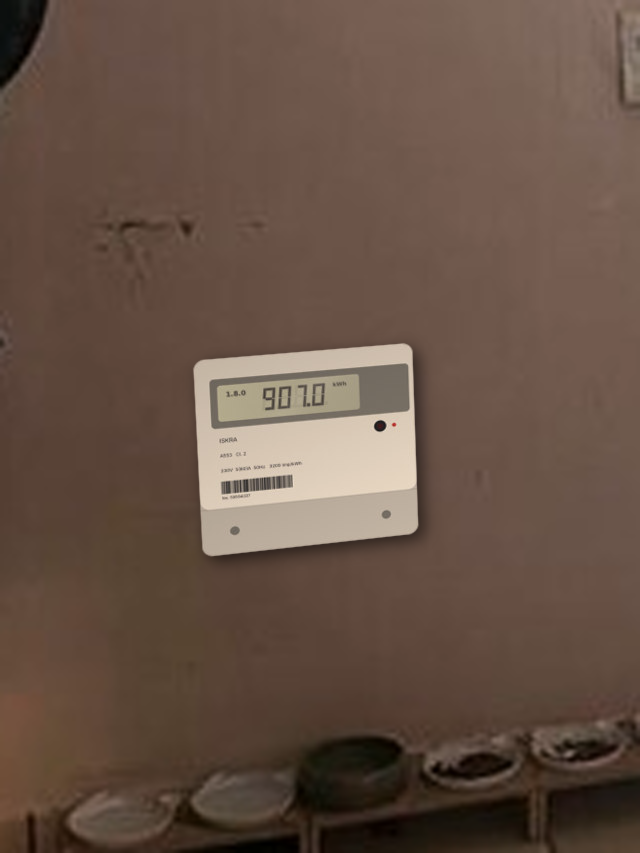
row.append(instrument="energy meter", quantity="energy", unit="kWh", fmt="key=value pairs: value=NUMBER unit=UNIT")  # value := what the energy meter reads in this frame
value=907.0 unit=kWh
